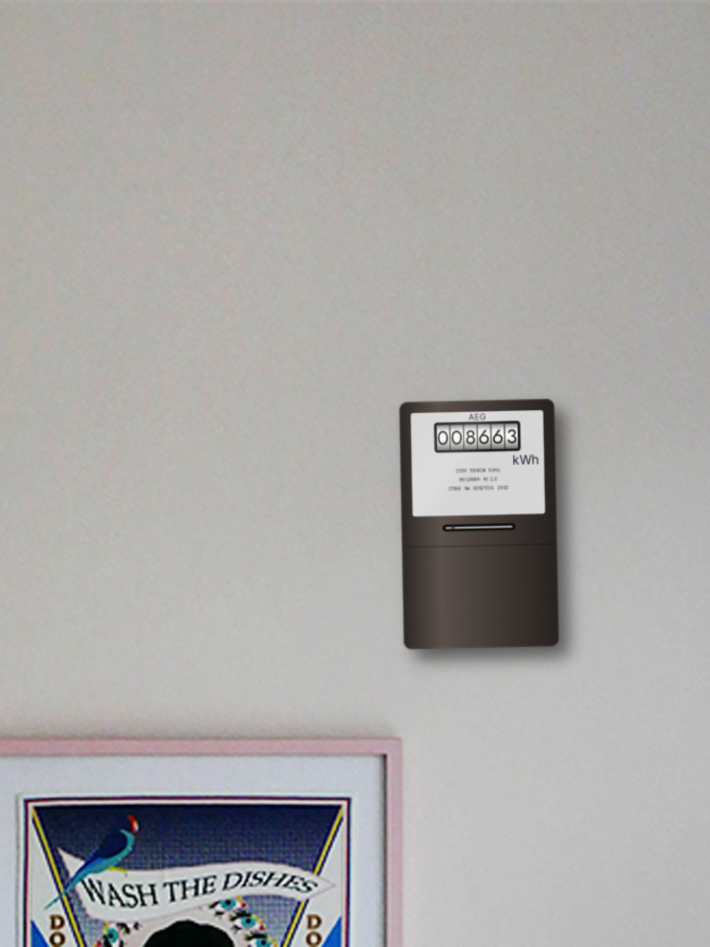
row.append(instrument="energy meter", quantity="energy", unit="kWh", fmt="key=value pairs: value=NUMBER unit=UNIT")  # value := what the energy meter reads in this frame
value=8663 unit=kWh
